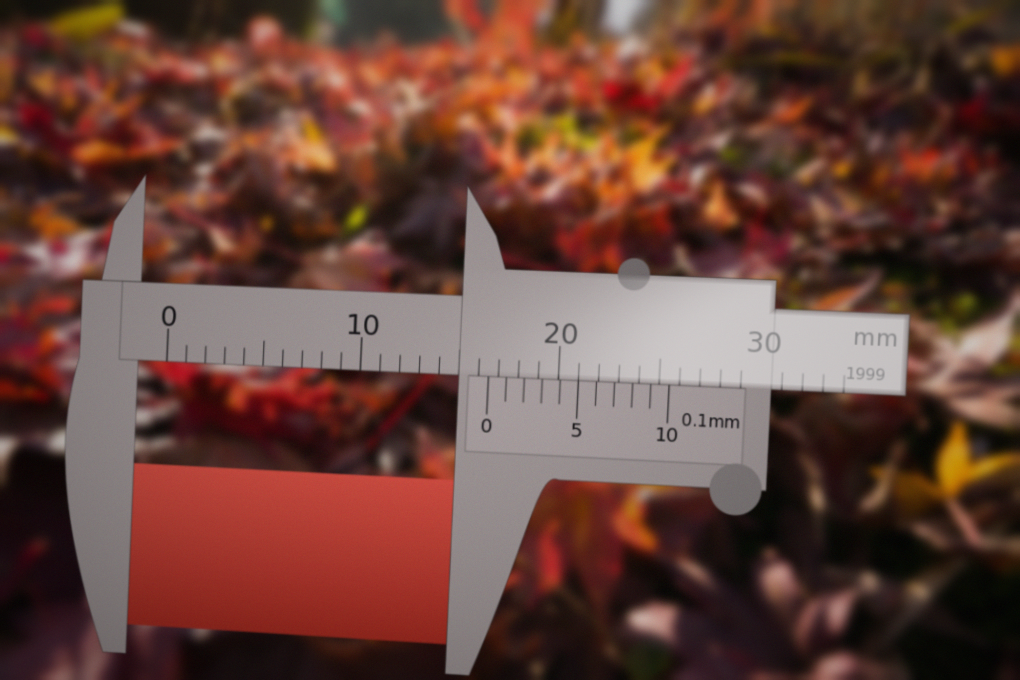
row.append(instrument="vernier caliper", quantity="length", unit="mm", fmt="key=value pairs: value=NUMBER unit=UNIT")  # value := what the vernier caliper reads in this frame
value=16.5 unit=mm
